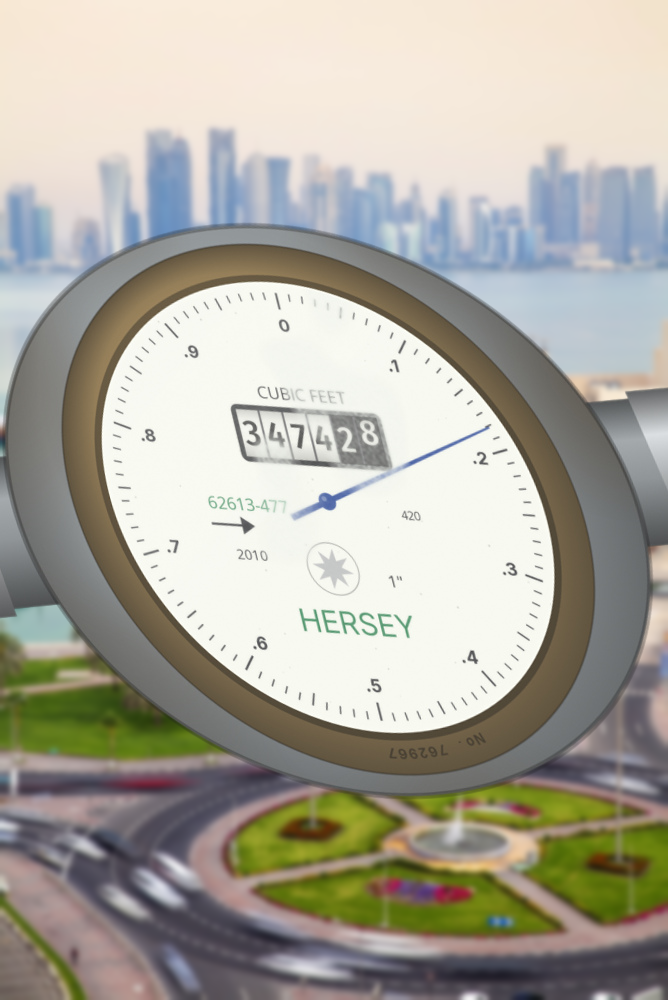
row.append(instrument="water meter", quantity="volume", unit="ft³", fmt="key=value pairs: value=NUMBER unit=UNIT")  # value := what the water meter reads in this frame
value=347428.18 unit=ft³
